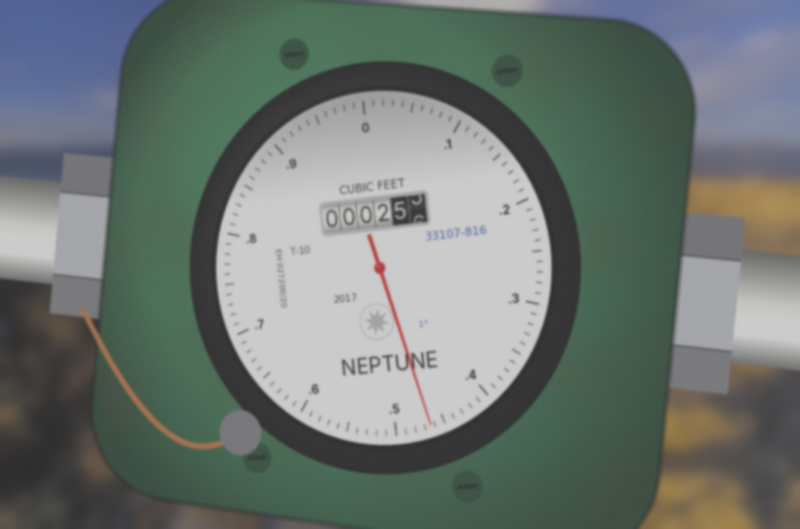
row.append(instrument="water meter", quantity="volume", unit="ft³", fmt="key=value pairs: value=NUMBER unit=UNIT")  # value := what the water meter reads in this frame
value=255.46 unit=ft³
